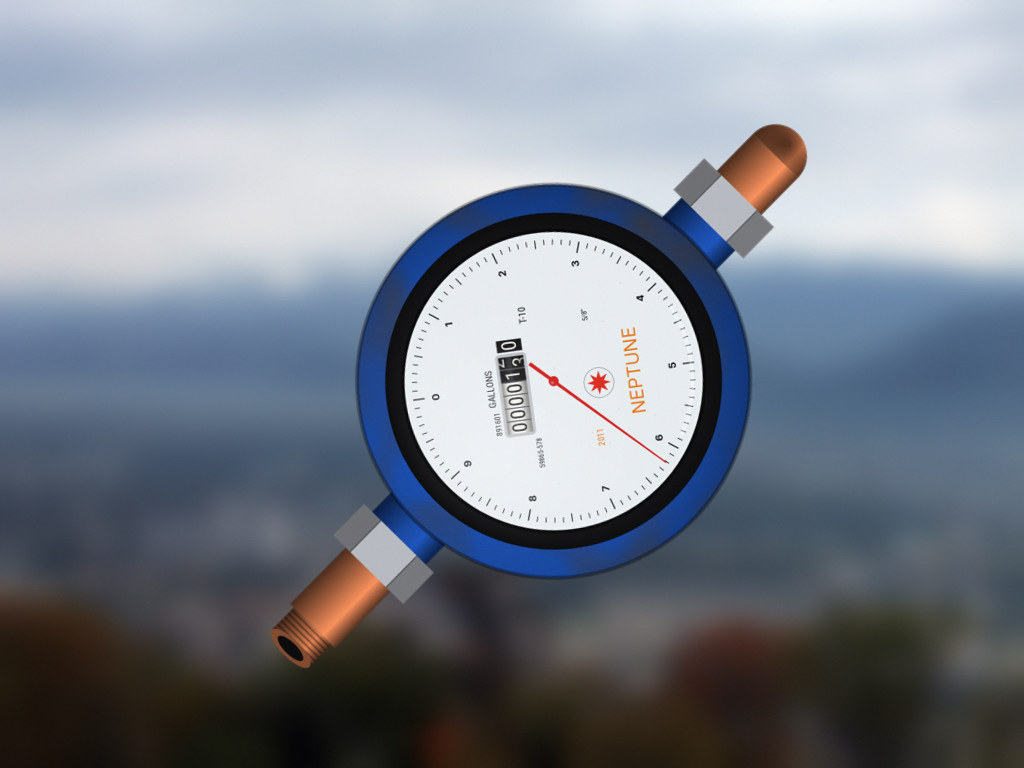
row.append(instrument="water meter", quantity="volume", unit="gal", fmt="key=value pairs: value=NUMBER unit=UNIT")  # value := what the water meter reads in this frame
value=126.2 unit=gal
